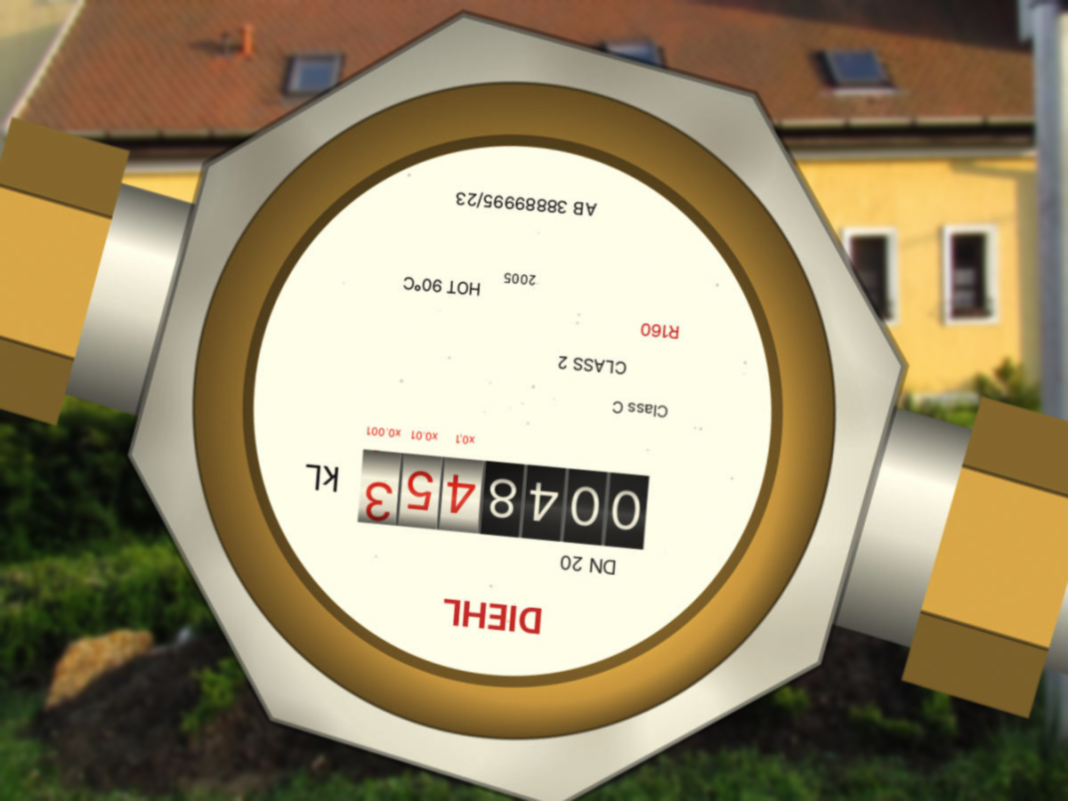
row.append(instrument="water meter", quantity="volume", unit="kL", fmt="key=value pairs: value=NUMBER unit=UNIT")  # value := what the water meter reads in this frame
value=48.453 unit=kL
